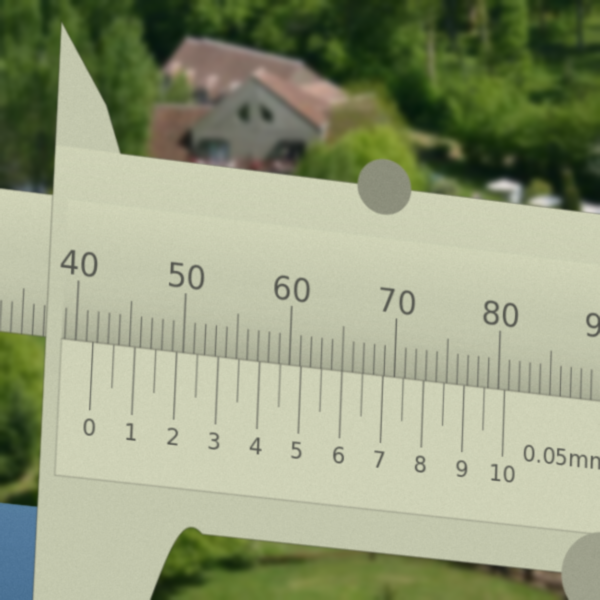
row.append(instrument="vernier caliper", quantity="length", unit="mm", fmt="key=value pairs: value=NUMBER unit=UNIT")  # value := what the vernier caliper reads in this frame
value=41.6 unit=mm
